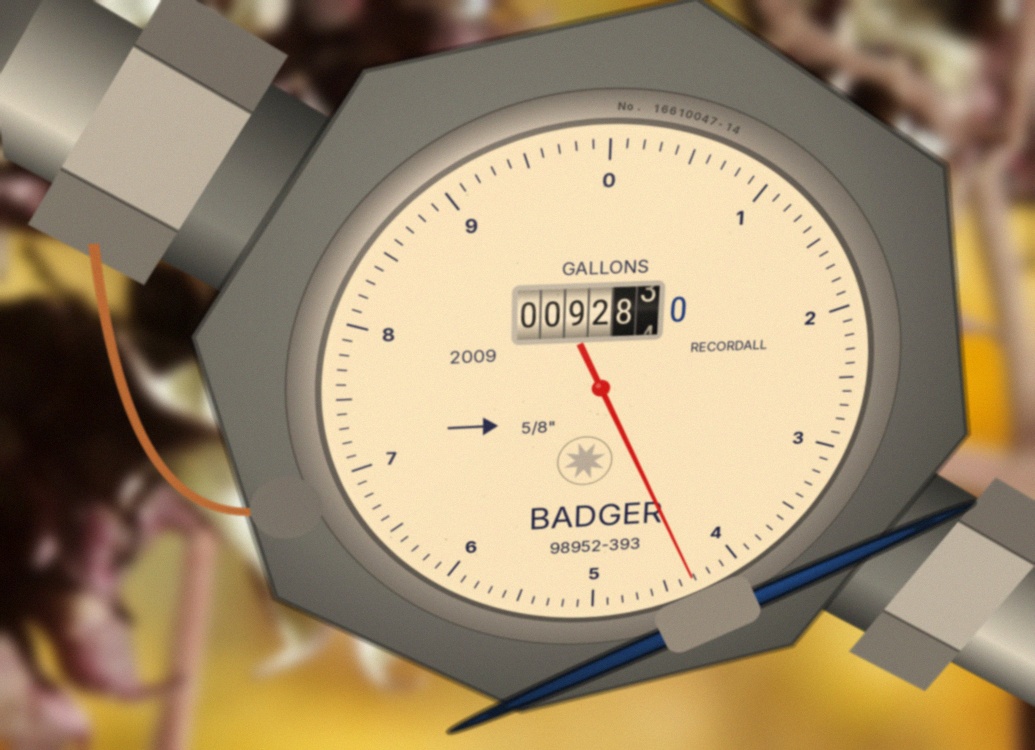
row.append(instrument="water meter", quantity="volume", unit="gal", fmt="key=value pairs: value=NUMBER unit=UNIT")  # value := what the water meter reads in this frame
value=92834.3 unit=gal
